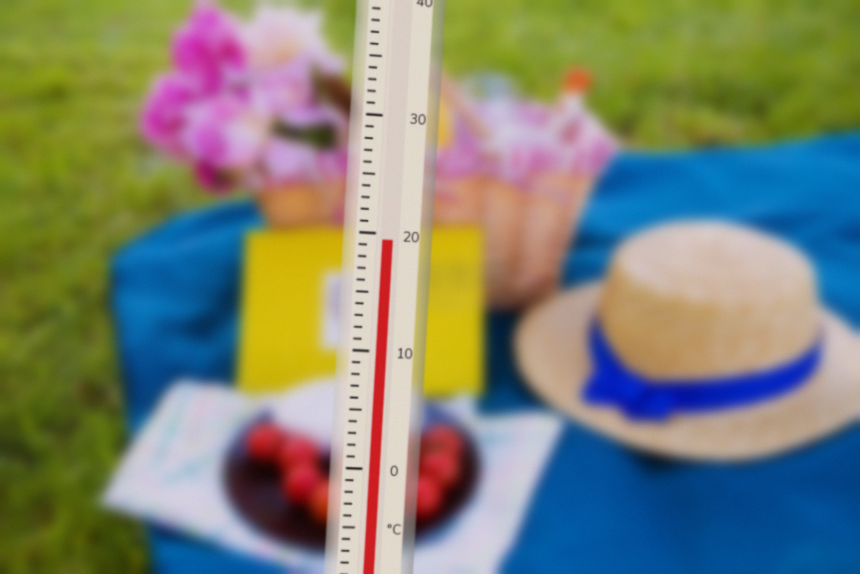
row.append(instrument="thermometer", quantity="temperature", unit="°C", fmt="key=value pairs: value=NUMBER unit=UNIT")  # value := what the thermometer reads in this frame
value=19.5 unit=°C
